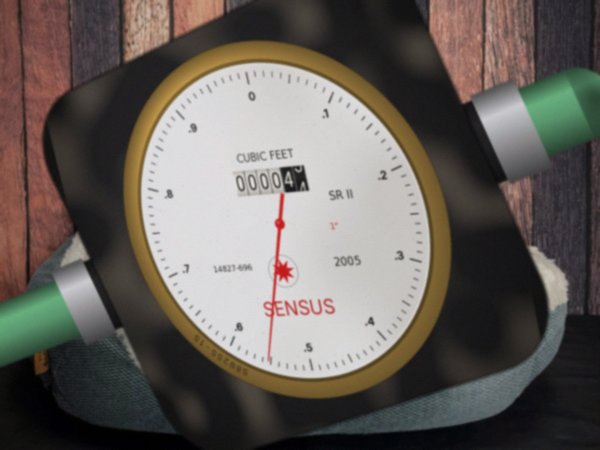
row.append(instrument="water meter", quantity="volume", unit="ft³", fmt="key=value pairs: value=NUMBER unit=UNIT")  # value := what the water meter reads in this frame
value=43.55 unit=ft³
